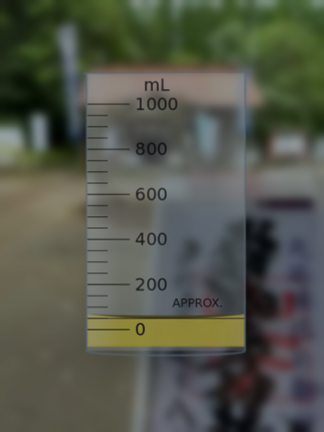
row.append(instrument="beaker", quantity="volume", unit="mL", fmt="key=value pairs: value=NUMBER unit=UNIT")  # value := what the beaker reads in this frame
value=50 unit=mL
